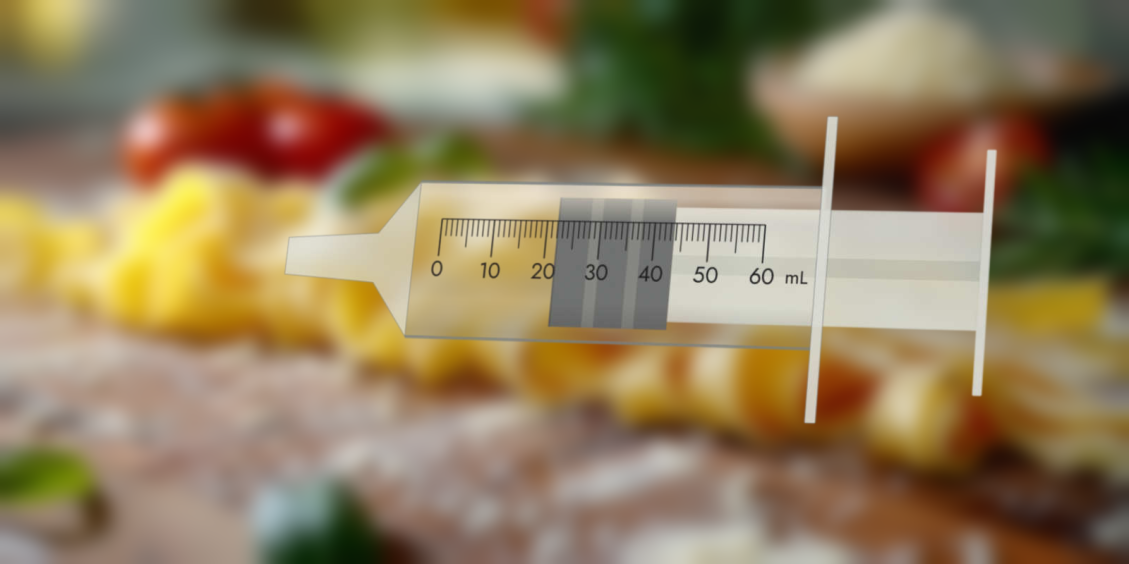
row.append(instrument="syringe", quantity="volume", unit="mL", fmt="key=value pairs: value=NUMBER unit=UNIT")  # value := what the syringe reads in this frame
value=22 unit=mL
